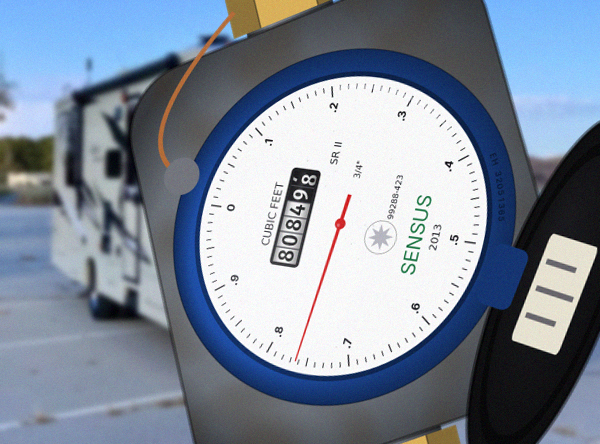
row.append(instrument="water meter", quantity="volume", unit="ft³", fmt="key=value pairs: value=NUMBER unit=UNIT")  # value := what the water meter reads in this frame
value=808497.76 unit=ft³
